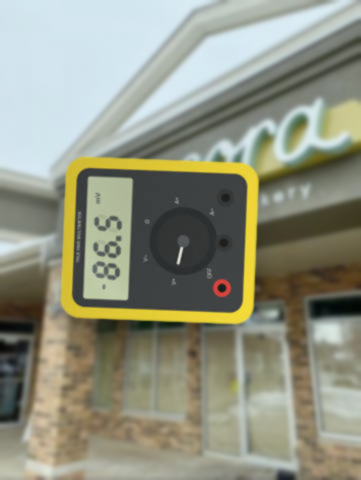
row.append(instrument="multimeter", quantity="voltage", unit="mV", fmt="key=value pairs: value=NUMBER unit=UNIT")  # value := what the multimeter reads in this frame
value=-86.5 unit=mV
